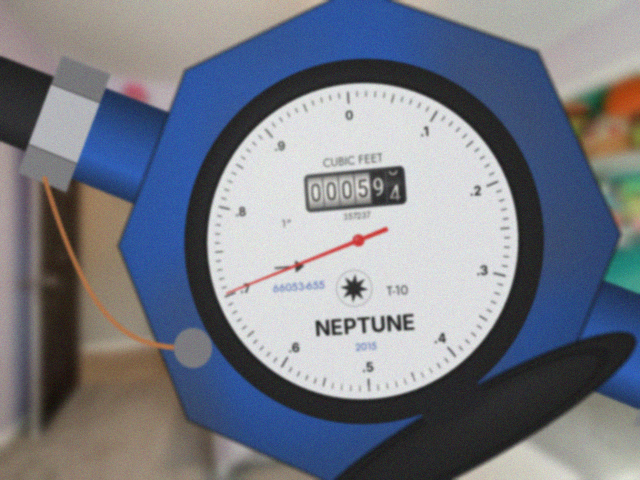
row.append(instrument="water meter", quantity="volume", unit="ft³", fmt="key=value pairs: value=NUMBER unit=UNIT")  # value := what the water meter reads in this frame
value=593.70 unit=ft³
